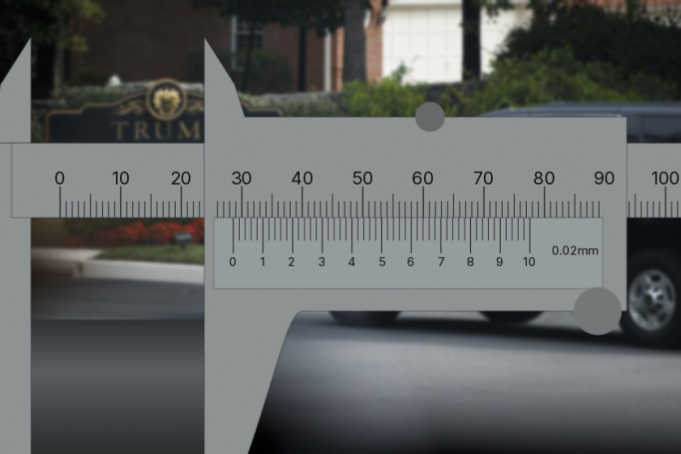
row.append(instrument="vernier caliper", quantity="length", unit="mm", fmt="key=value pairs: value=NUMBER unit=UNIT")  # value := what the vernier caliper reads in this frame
value=28.6 unit=mm
